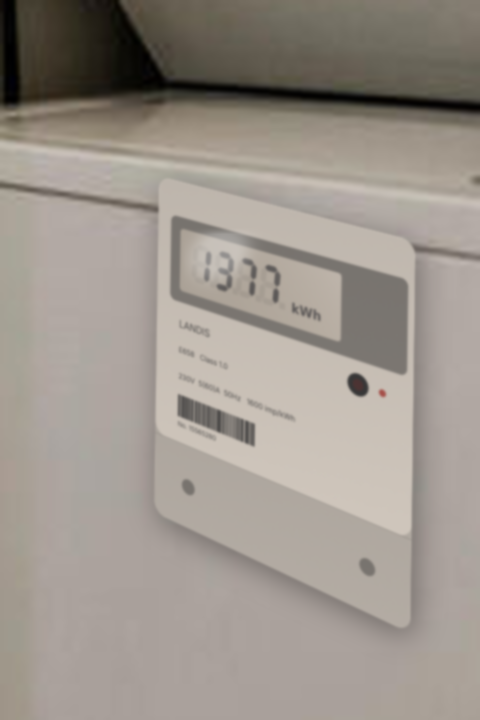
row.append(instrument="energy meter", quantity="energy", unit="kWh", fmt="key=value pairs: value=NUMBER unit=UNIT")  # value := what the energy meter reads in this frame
value=1377 unit=kWh
